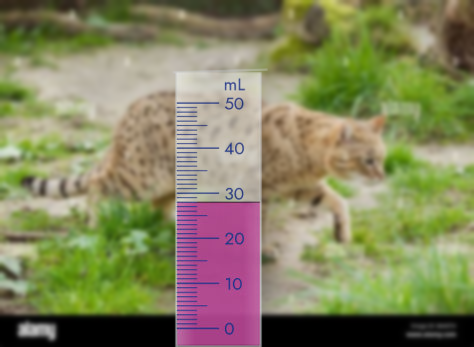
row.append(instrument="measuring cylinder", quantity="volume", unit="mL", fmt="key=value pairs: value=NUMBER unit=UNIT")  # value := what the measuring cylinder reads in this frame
value=28 unit=mL
